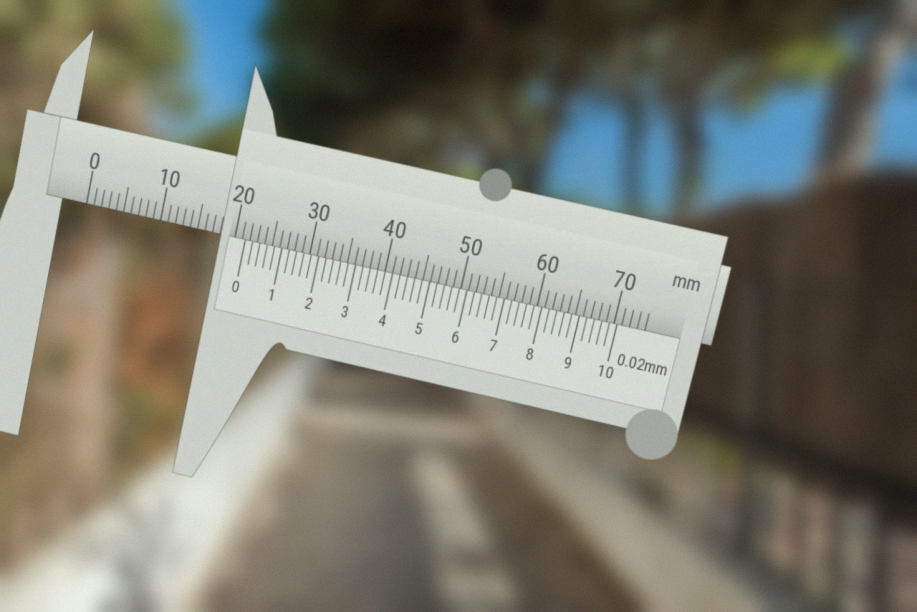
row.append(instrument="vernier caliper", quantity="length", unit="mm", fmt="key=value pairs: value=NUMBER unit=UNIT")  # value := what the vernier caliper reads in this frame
value=21.4 unit=mm
